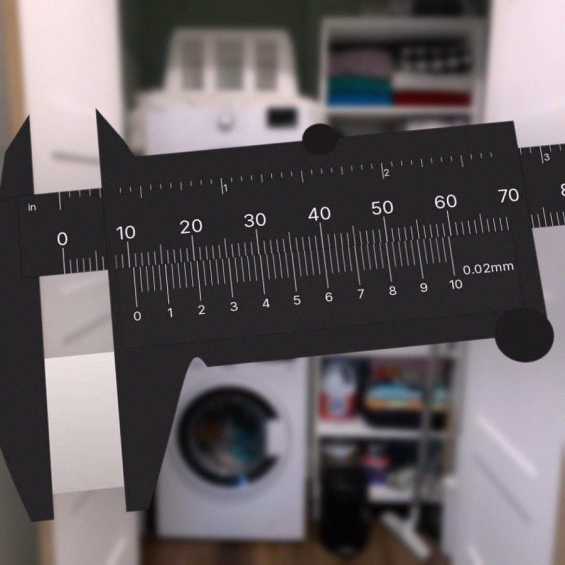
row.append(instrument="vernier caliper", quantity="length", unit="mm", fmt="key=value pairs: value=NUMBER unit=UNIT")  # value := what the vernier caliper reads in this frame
value=10.6 unit=mm
